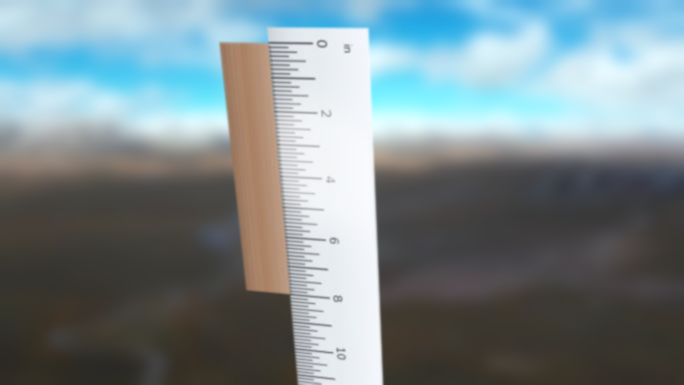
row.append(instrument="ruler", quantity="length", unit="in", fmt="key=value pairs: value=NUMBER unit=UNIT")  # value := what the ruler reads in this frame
value=8 unit=in
